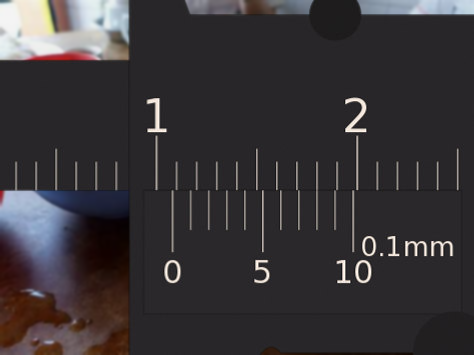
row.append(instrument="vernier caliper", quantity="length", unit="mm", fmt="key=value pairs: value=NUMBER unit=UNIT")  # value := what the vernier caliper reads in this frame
value=10.8 unit=mm
